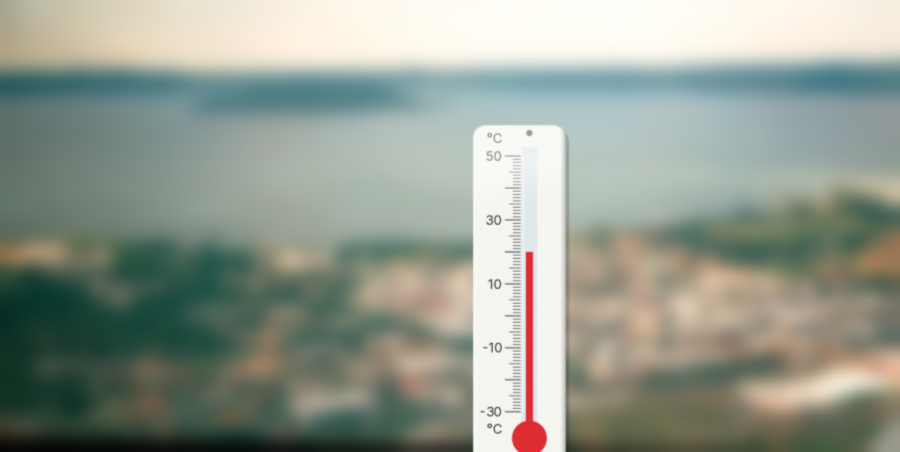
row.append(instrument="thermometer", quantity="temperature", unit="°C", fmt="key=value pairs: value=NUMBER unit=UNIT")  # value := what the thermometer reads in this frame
value=20 unit=°C
